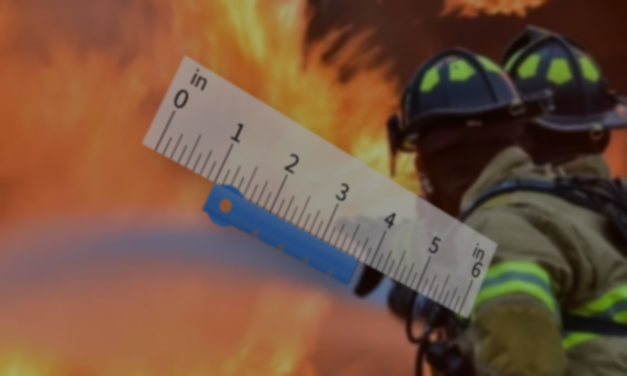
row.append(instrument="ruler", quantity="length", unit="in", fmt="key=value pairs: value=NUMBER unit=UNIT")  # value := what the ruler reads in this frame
value=2.75 unit=in
